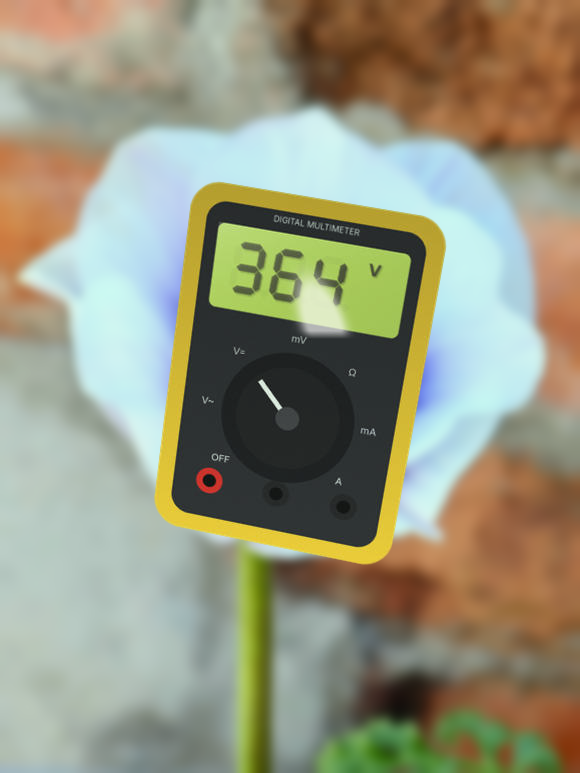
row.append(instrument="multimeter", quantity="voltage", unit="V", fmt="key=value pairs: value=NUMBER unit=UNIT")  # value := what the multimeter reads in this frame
value=364 unit=V
